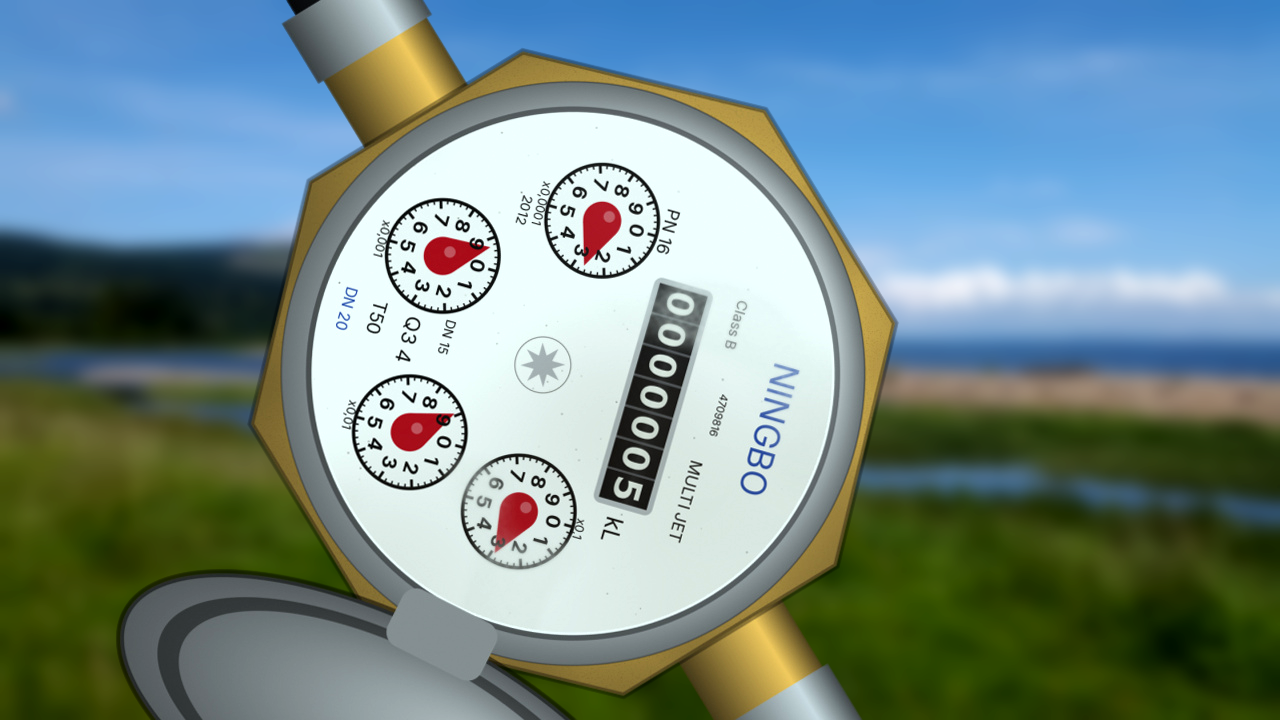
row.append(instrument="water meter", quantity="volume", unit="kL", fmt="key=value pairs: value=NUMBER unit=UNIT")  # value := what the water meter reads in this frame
value=5.2892 unit=kL
